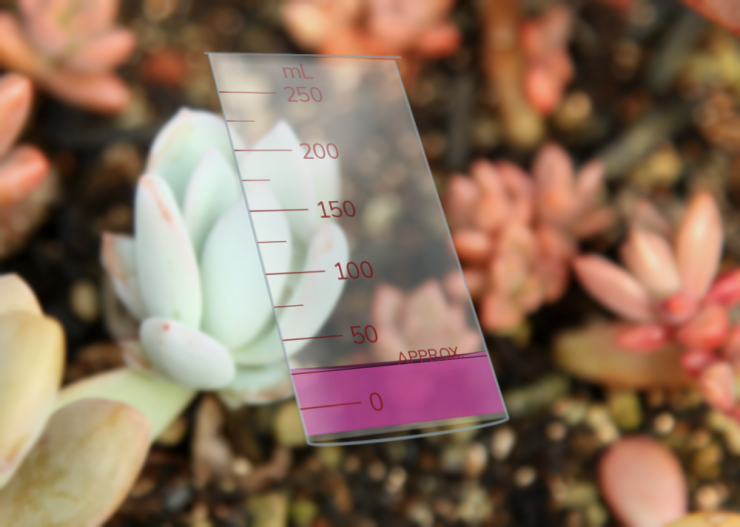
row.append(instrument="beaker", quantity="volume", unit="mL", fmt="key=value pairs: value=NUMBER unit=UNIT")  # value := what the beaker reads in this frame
value=25 unit=mL
